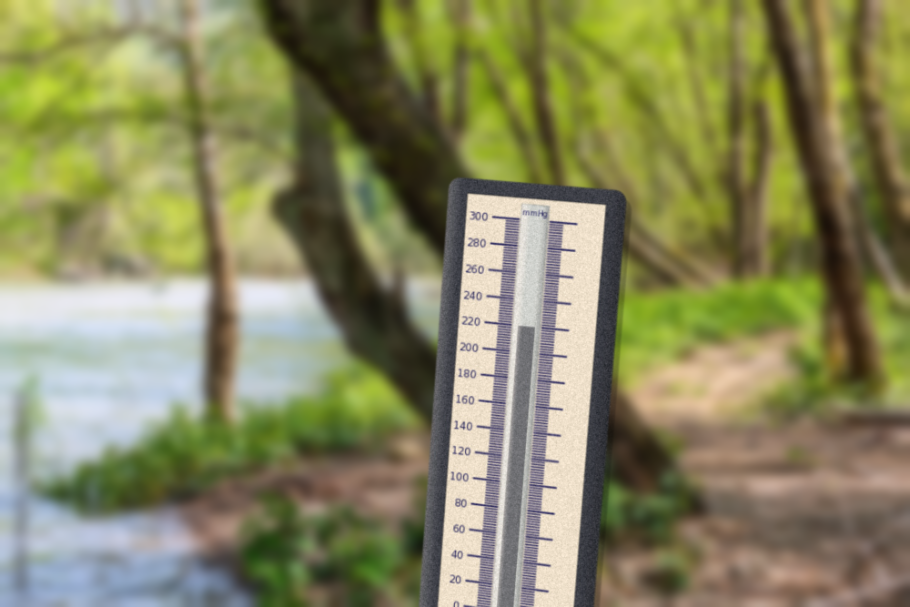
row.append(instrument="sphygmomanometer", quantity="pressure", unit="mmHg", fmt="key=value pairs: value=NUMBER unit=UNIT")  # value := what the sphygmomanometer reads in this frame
value=220 unit=mmHg
